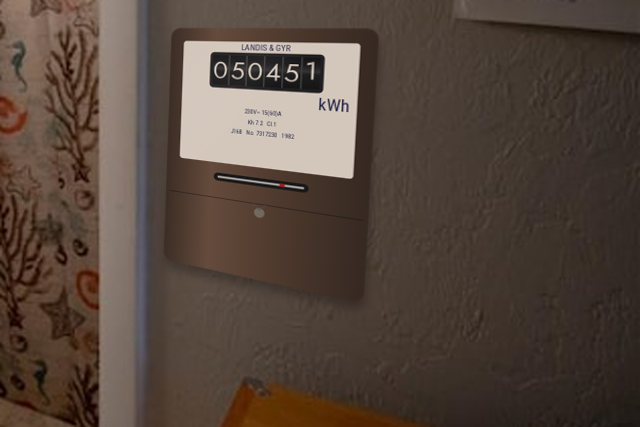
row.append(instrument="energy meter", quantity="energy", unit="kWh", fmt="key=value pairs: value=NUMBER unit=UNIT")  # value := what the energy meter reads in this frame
value=50451 unit=kWh
